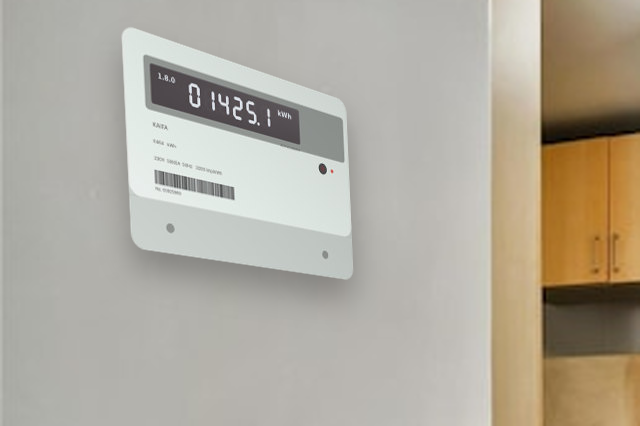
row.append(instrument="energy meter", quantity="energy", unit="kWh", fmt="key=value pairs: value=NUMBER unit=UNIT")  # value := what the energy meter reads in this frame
value=1425.1 unit=kWh
